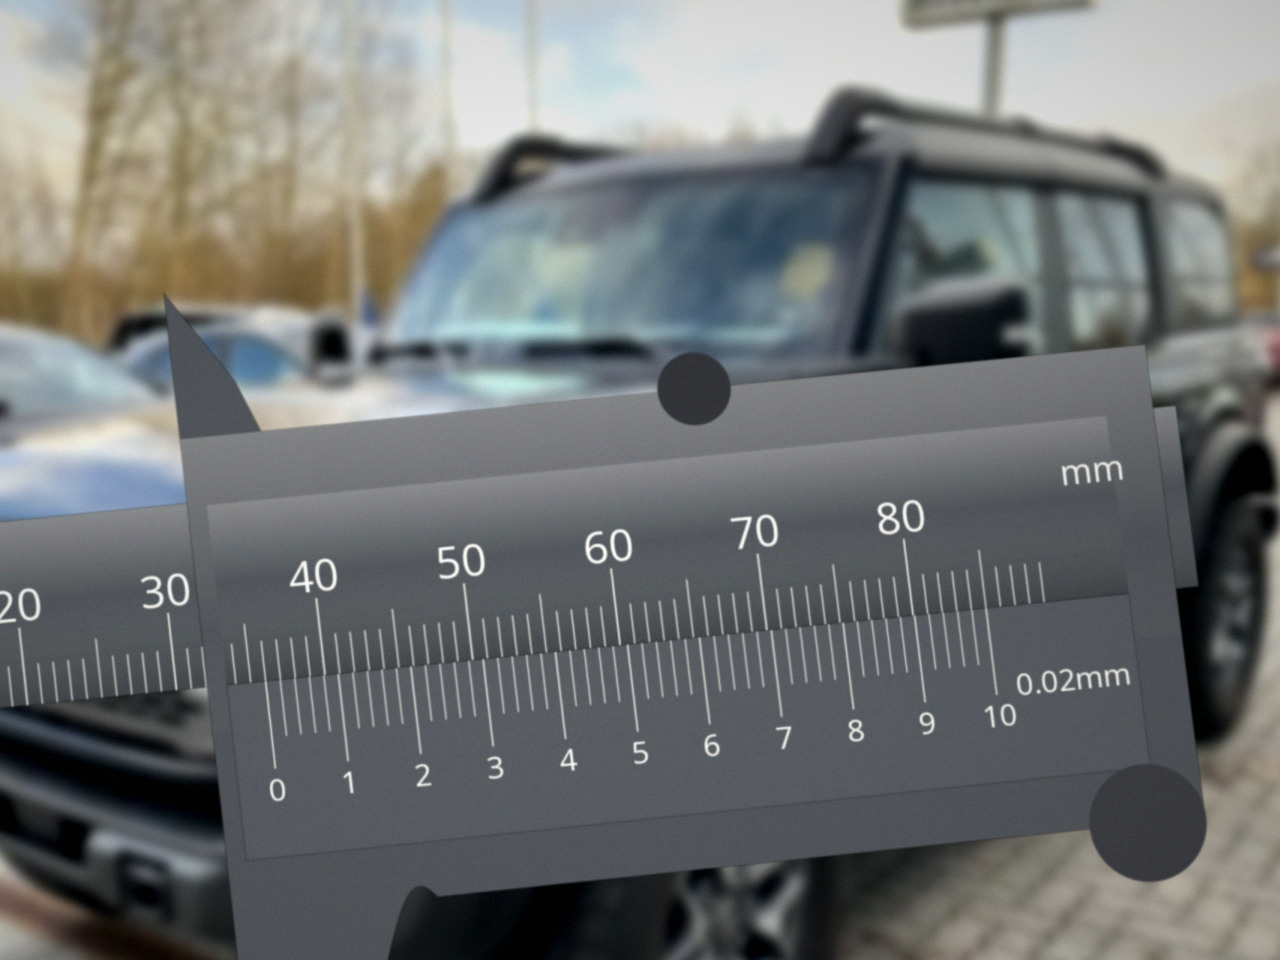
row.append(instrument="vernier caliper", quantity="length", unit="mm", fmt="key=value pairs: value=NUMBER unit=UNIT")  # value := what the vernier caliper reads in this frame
value=36.0 unit=mm
